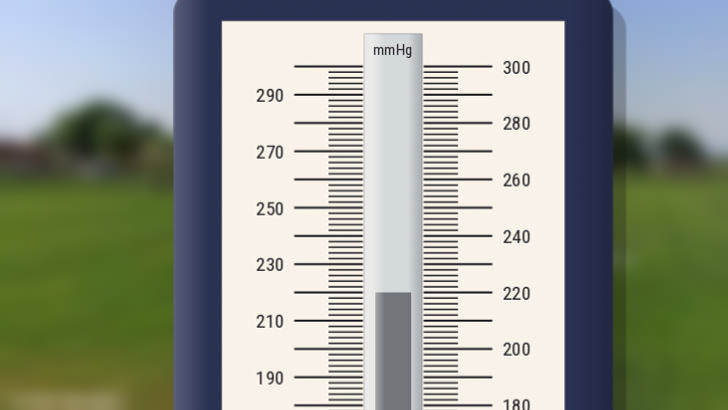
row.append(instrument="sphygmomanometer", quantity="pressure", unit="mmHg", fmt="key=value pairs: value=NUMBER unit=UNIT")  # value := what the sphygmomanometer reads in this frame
value=220 unit=mmHg
